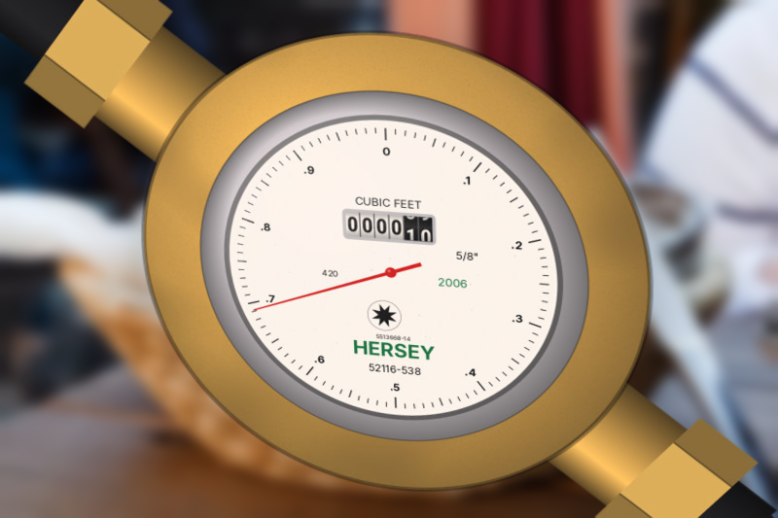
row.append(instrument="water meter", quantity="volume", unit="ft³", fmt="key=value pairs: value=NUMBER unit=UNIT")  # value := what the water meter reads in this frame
value=9.69 unit=ft³
